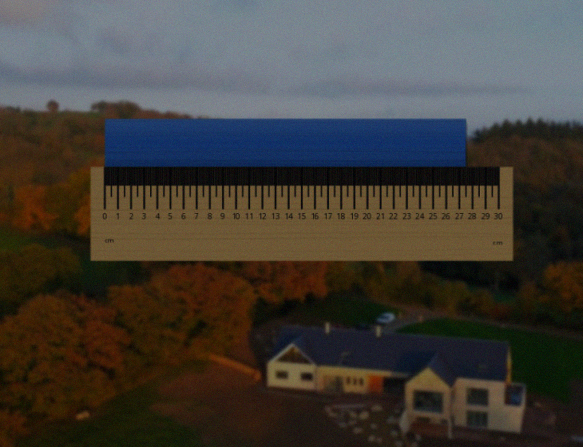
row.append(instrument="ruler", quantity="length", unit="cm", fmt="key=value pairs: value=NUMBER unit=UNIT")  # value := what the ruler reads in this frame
value=27.5 unit=cm
